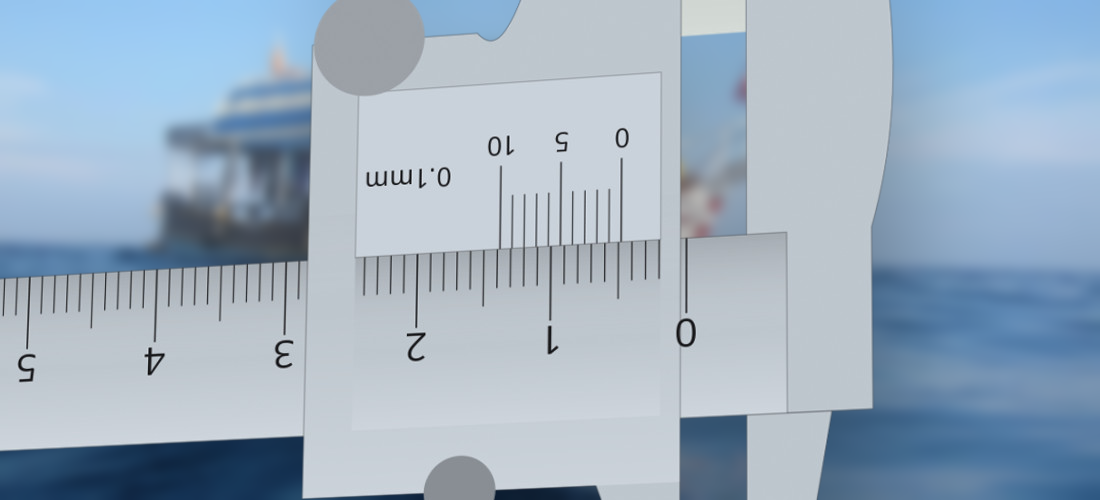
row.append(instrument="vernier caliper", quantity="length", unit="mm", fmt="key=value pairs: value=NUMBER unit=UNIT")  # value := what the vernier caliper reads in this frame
value=4.8 unit=mm
